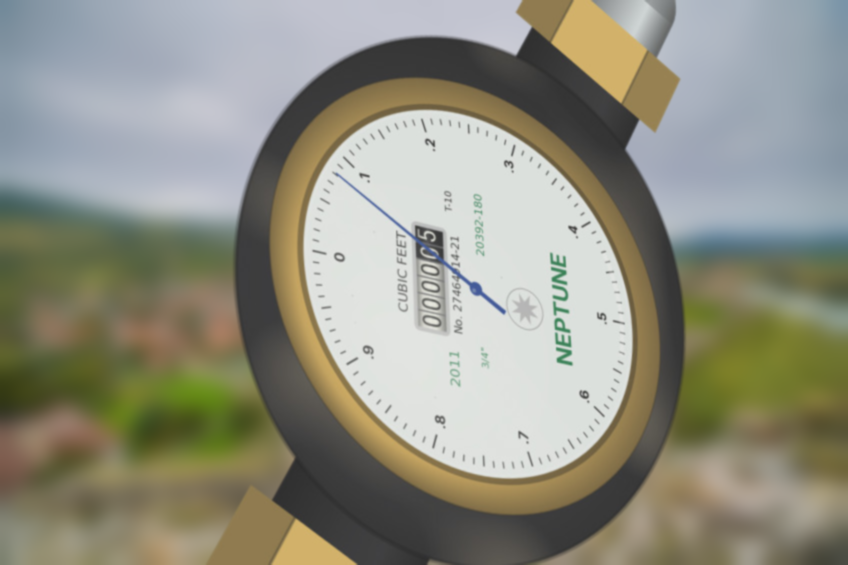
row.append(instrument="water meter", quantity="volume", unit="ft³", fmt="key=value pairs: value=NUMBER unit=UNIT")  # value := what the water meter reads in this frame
value=5.08 unit=ft³
